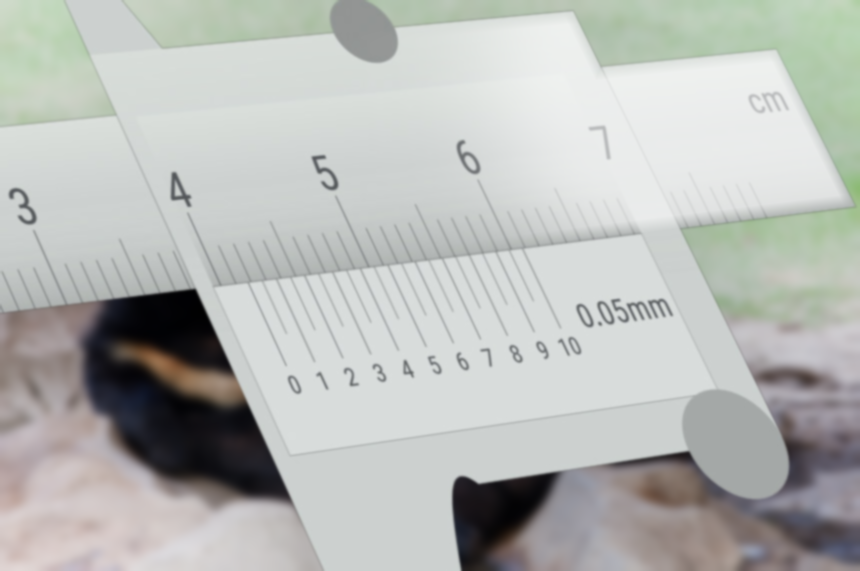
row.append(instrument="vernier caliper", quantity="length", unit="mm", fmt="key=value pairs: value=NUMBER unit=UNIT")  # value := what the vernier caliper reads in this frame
value=41.8 unit=mm
